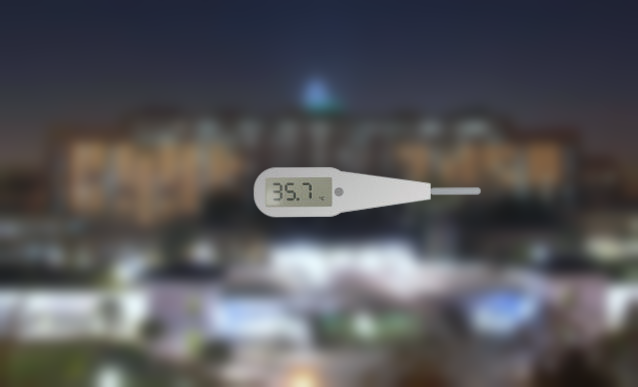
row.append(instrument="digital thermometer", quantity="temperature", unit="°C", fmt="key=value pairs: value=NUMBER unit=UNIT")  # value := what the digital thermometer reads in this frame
value=35.7 unit=°C
